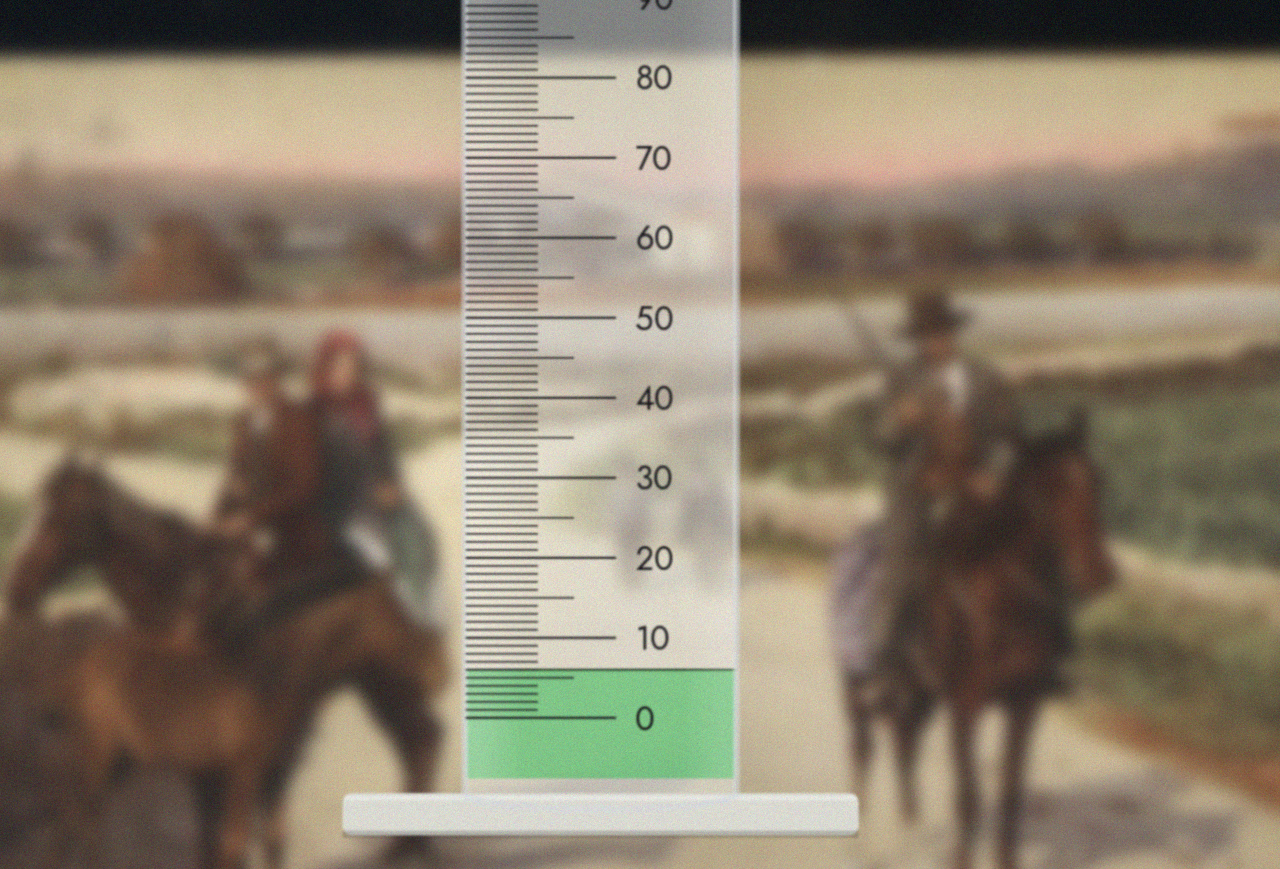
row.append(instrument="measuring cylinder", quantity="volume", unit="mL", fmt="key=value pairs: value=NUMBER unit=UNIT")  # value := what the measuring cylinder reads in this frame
value=6 unit=mL
